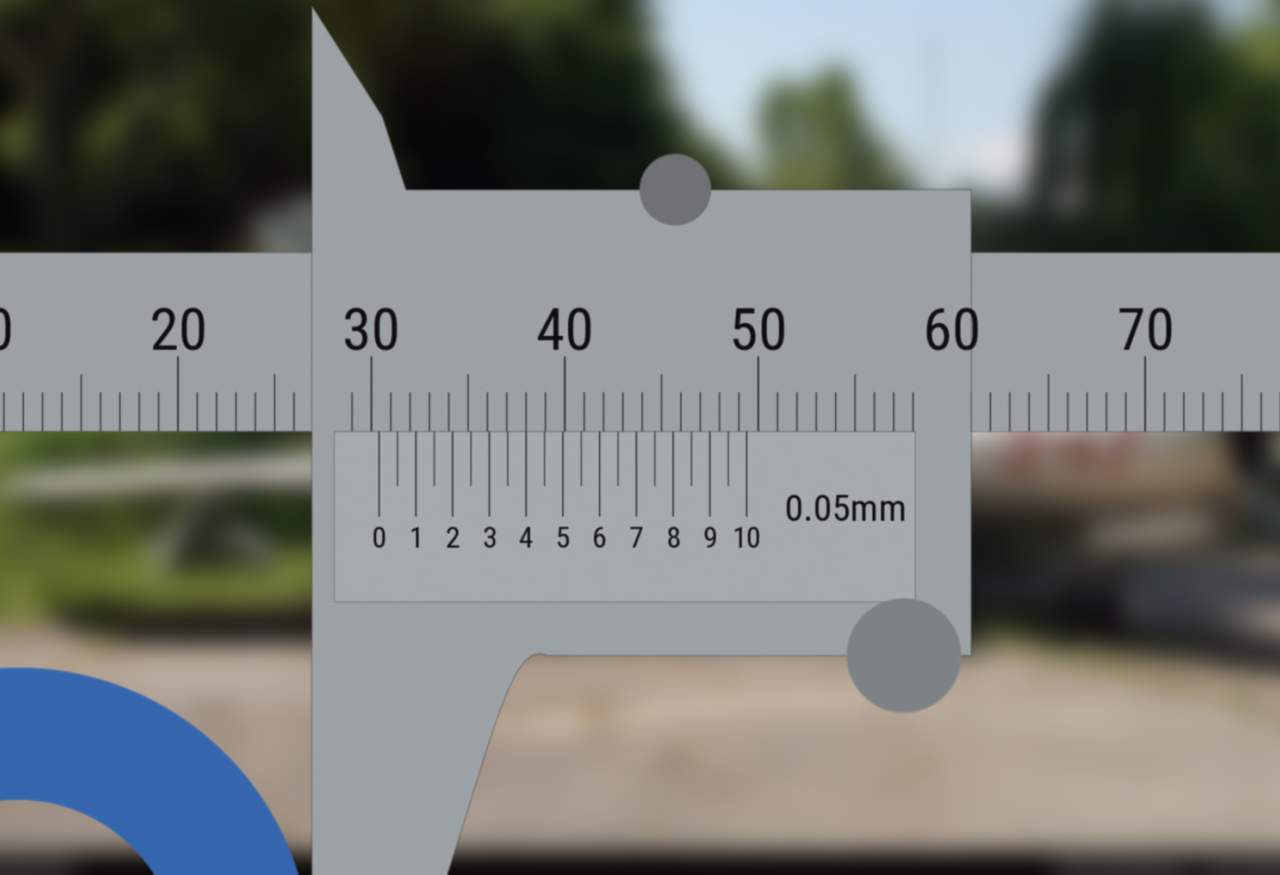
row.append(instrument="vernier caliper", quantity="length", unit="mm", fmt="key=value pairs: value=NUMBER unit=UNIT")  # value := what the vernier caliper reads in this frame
value=30.4 unit=mm
